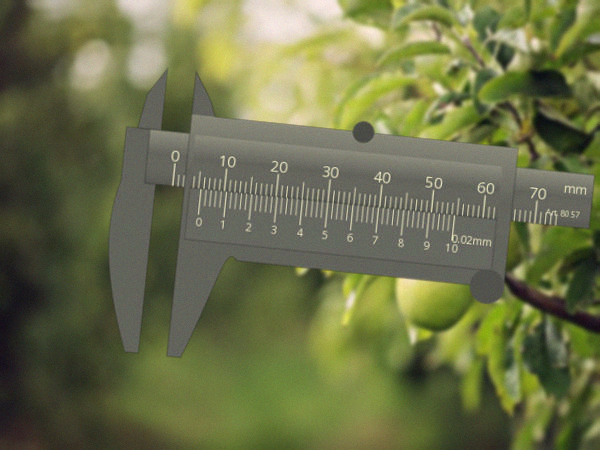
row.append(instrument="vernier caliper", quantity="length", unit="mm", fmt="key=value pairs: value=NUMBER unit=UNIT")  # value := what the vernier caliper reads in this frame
value=5.5 unit=mm
